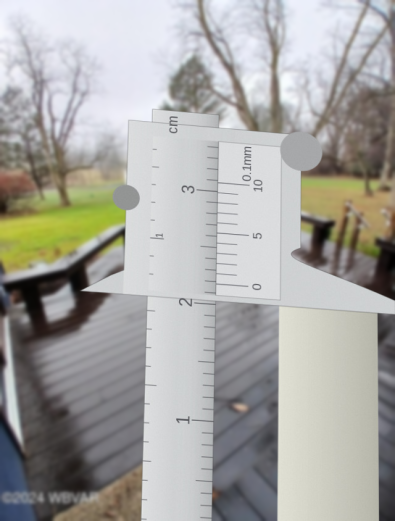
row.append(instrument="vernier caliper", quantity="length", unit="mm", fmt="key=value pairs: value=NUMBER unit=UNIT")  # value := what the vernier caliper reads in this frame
value=21.8 unit=mm
